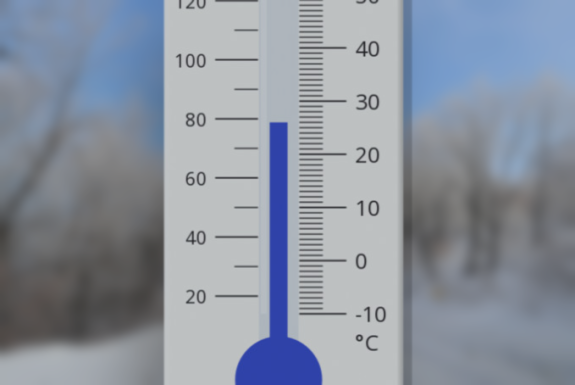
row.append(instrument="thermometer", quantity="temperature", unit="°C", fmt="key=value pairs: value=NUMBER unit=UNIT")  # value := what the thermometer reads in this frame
value=26 unit=°C
